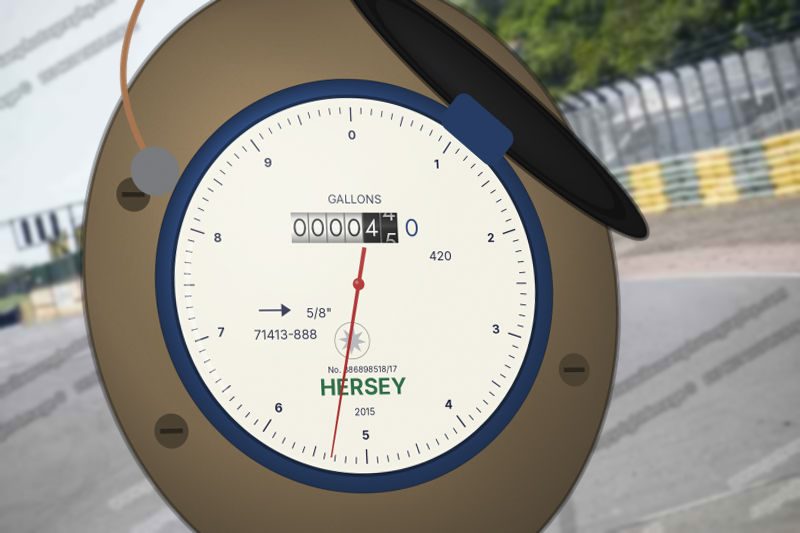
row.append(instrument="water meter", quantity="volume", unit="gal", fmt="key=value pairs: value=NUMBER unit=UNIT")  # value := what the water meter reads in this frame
value=445.3 unit=gal
